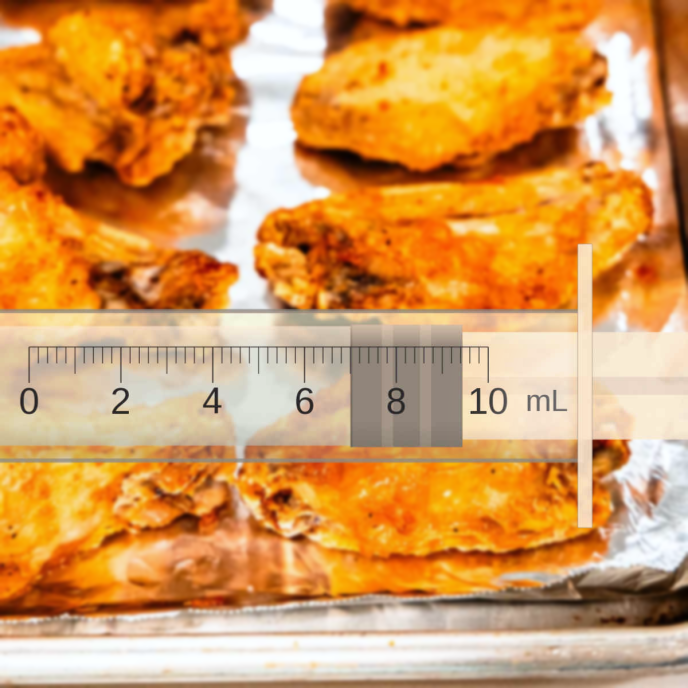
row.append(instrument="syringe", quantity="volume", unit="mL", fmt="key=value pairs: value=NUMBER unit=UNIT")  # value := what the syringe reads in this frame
value=7 unit=mL
